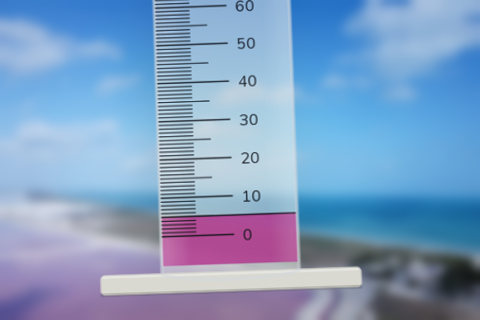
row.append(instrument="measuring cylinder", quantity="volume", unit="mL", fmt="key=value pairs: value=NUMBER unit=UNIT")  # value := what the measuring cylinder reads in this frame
value=5 unit=mL
